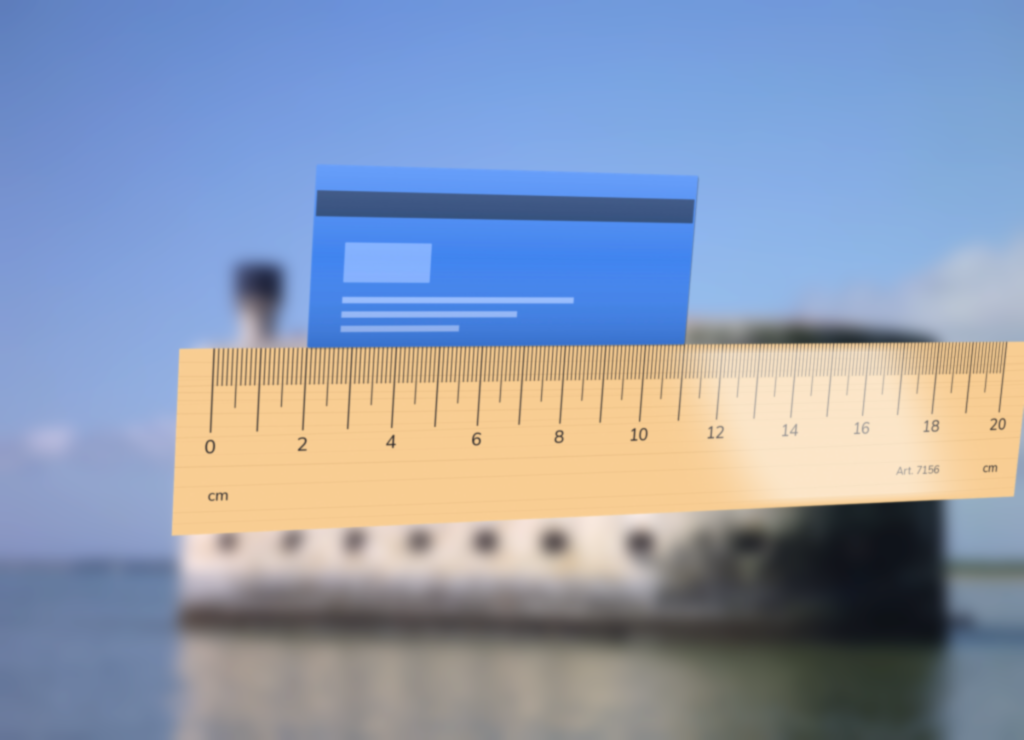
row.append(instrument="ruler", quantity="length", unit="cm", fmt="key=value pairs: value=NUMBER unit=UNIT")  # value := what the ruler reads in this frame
value=9 unit=cm
